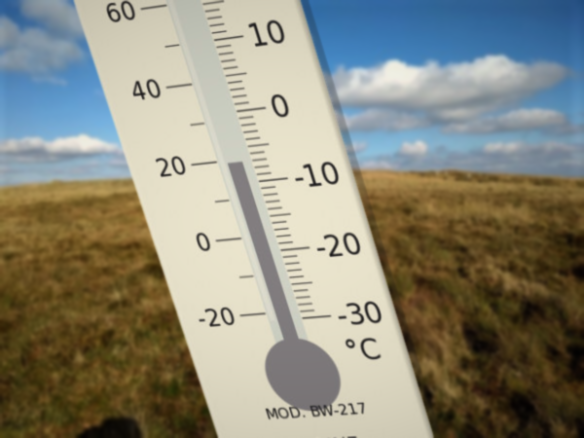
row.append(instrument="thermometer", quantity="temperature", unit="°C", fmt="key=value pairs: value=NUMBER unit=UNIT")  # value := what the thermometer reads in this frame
value=-7 unit=°C
